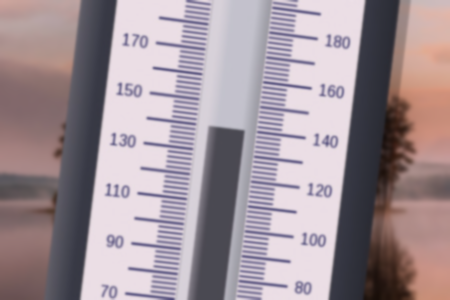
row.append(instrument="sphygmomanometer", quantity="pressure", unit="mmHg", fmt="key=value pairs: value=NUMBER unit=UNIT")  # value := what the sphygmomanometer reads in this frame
value=140 unit=mmHg
